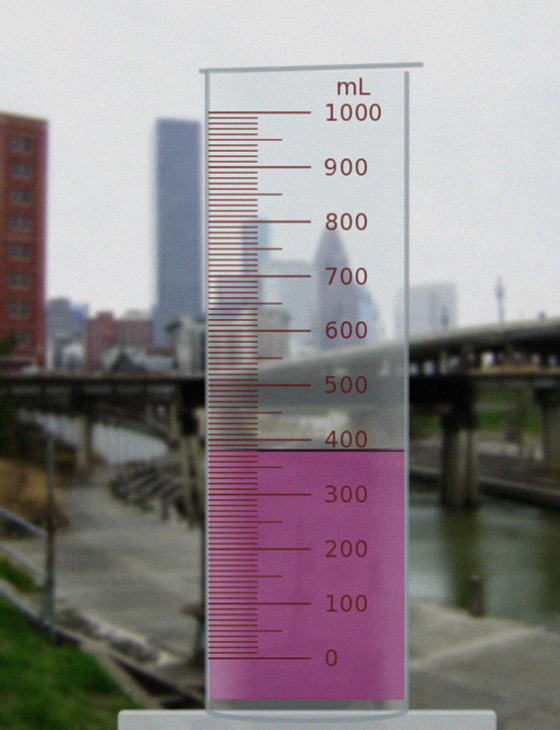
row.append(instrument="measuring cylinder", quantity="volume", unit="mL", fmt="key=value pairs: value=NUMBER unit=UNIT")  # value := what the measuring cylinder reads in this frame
value=380 unit=mL
